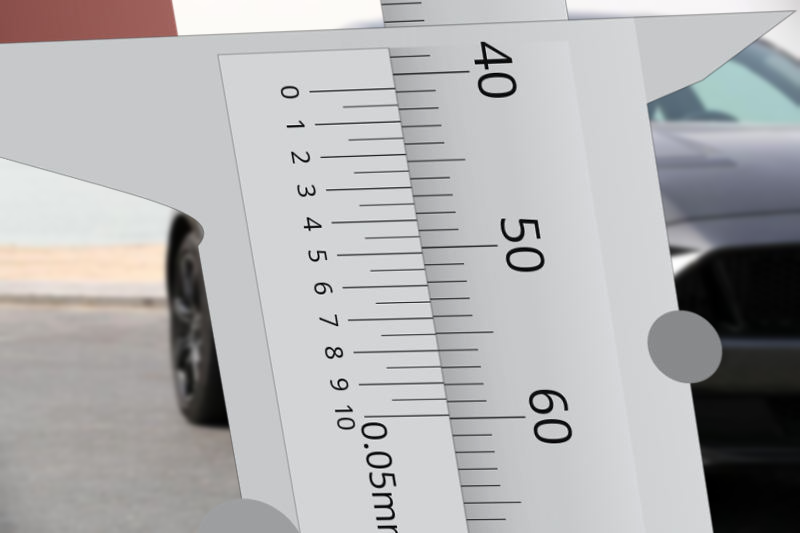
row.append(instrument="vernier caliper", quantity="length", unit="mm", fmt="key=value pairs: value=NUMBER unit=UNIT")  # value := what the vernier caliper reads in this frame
value=40.8 unit=mm
